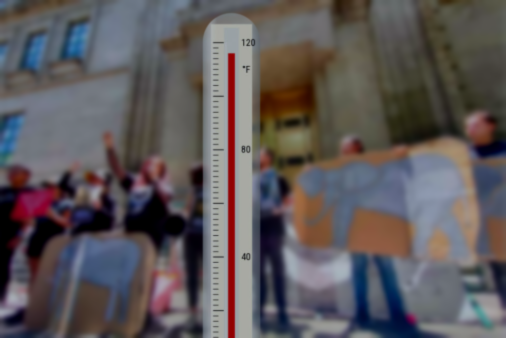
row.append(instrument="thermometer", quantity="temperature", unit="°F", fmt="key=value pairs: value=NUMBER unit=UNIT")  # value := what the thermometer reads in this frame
value=116 unit=°F
